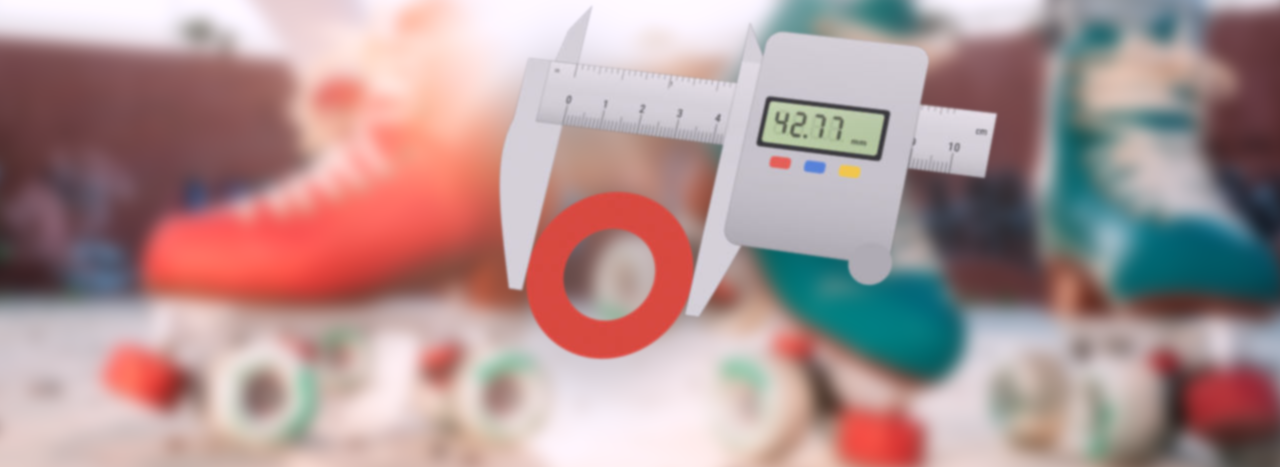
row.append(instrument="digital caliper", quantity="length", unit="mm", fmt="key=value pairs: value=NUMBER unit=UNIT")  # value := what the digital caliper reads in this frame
value=42.77 unit=mm
